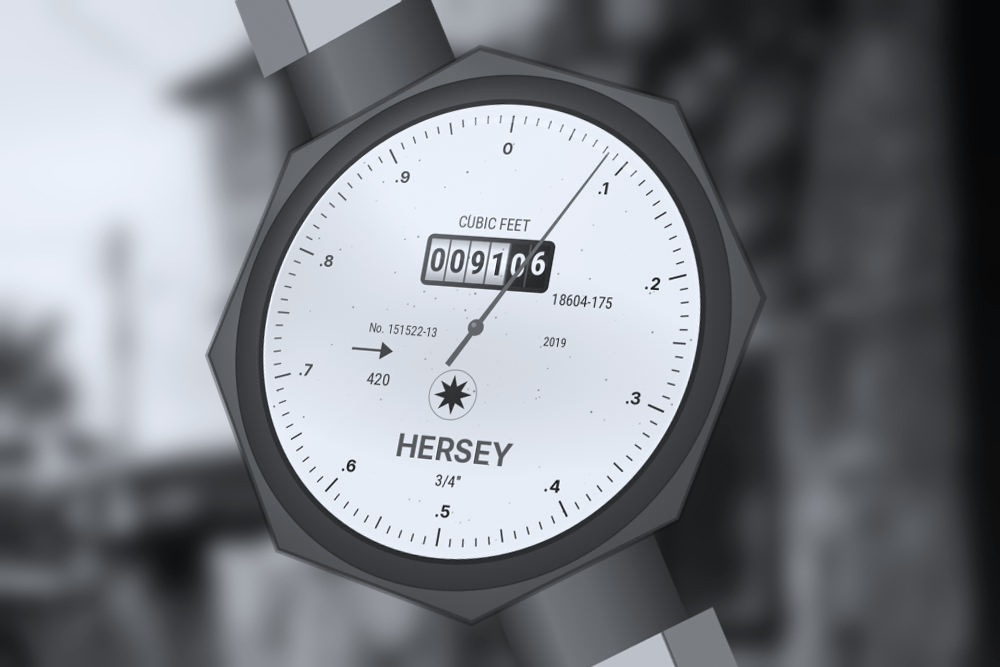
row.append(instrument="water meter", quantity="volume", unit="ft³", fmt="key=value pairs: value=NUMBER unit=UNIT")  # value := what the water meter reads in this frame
value=9106.08 unit=ft³
